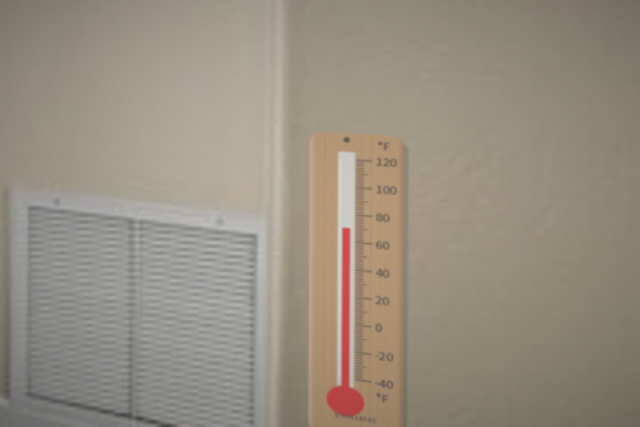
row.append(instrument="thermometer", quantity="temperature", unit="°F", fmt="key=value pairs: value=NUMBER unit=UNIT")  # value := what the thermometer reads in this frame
value=70 unit=°F
